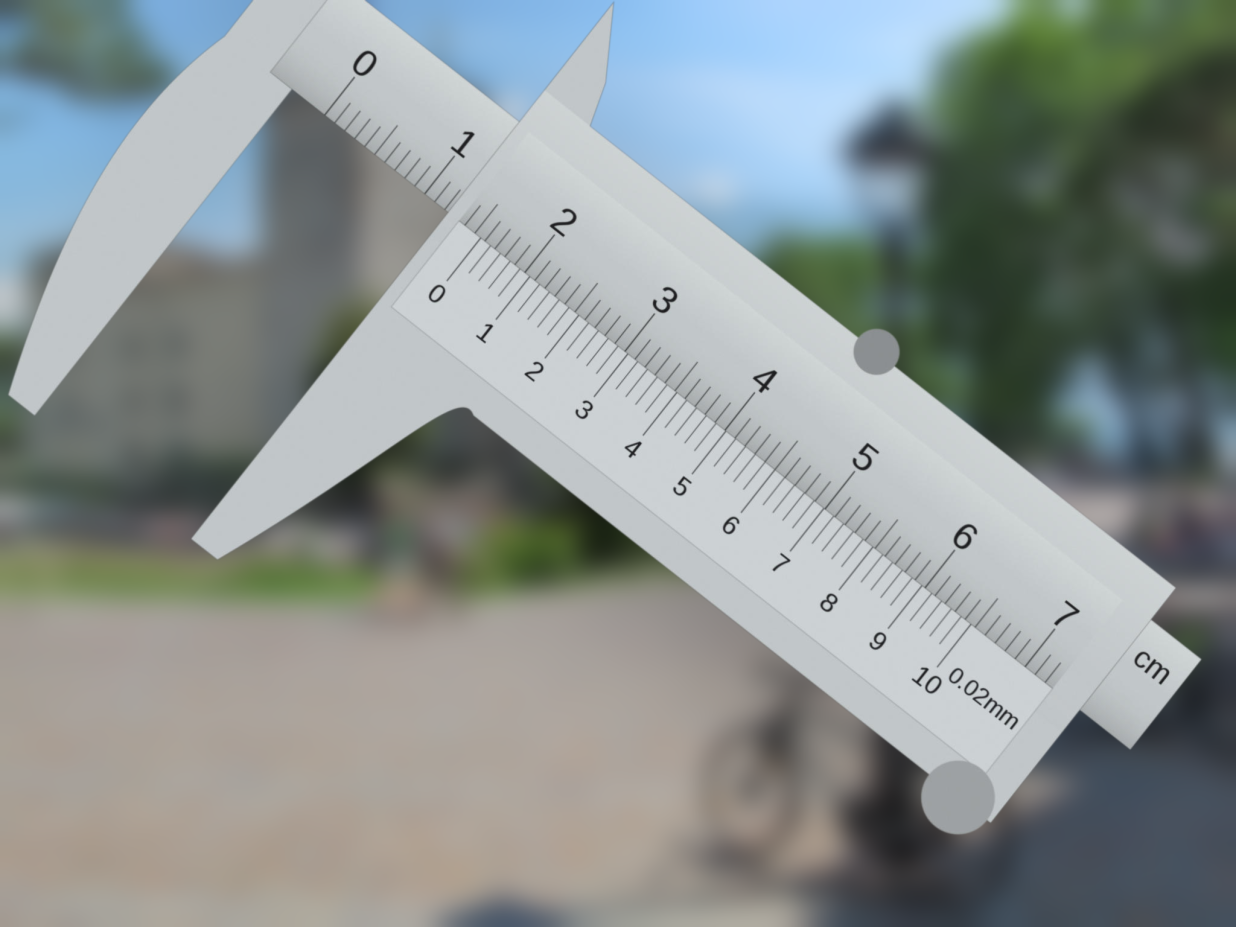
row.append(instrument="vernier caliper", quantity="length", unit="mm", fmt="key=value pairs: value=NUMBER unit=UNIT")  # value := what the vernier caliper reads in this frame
value=15.6 unit=mm
